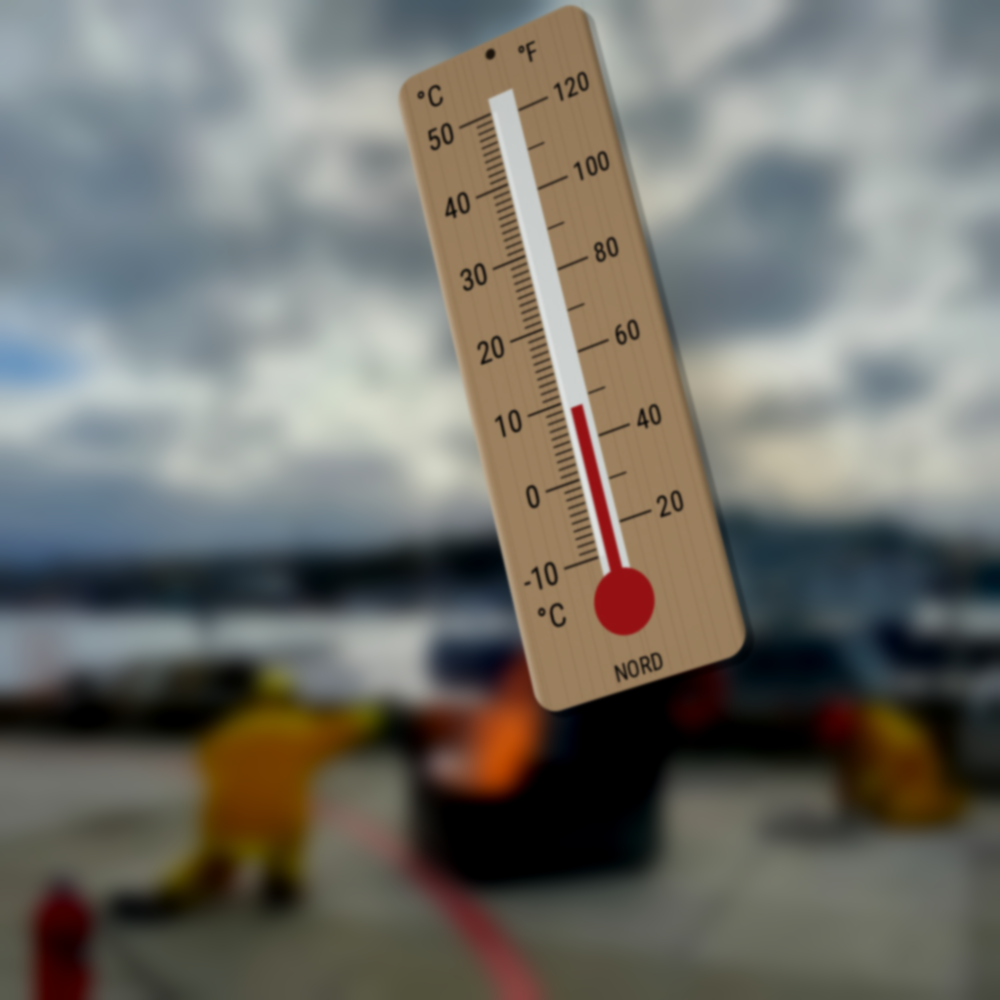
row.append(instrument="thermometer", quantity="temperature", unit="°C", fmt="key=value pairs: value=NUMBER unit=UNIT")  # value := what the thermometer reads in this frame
value=9 unit=°C
